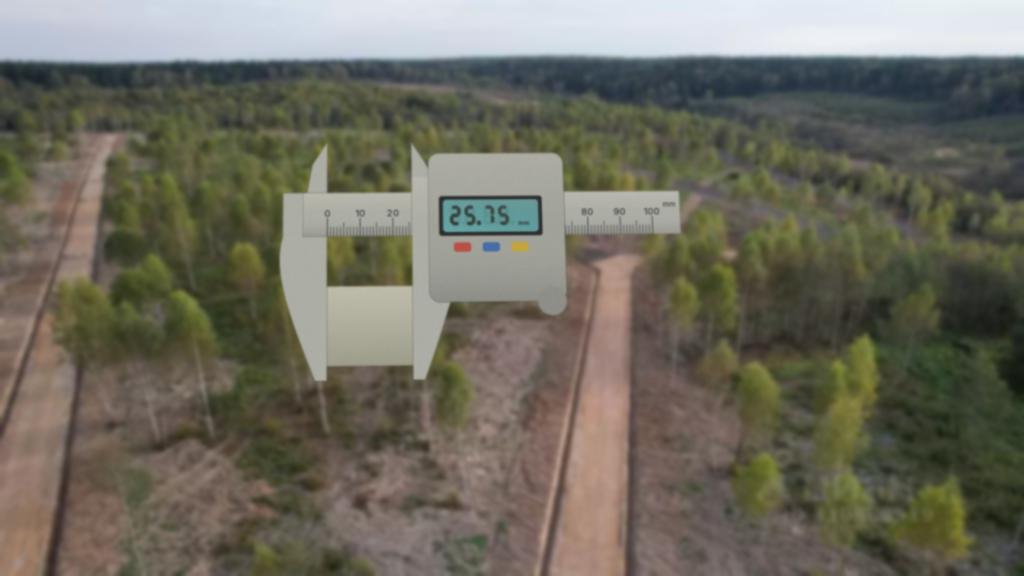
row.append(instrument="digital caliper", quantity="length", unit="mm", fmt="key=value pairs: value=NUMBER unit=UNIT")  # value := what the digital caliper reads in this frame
value=25.75 unit=mm
